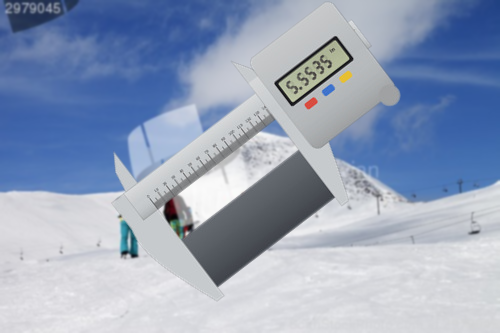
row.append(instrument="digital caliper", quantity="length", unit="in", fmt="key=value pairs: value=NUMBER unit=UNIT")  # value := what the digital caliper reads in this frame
value=5.5535 unit=in
